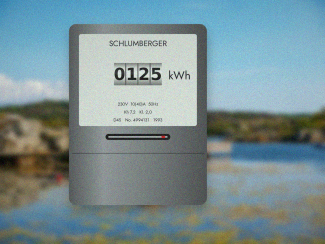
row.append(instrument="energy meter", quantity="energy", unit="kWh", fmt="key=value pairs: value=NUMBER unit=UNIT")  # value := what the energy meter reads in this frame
value=125 unit=kWh
